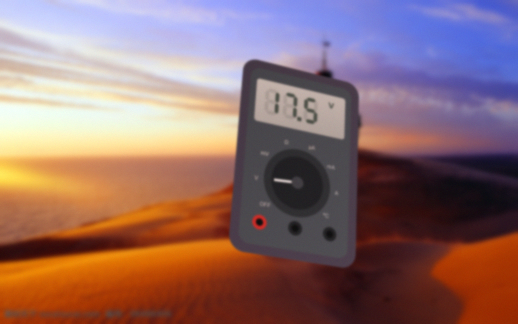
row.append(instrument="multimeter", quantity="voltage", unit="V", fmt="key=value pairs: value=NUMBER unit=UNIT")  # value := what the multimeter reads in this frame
value=17.5 unit=V
